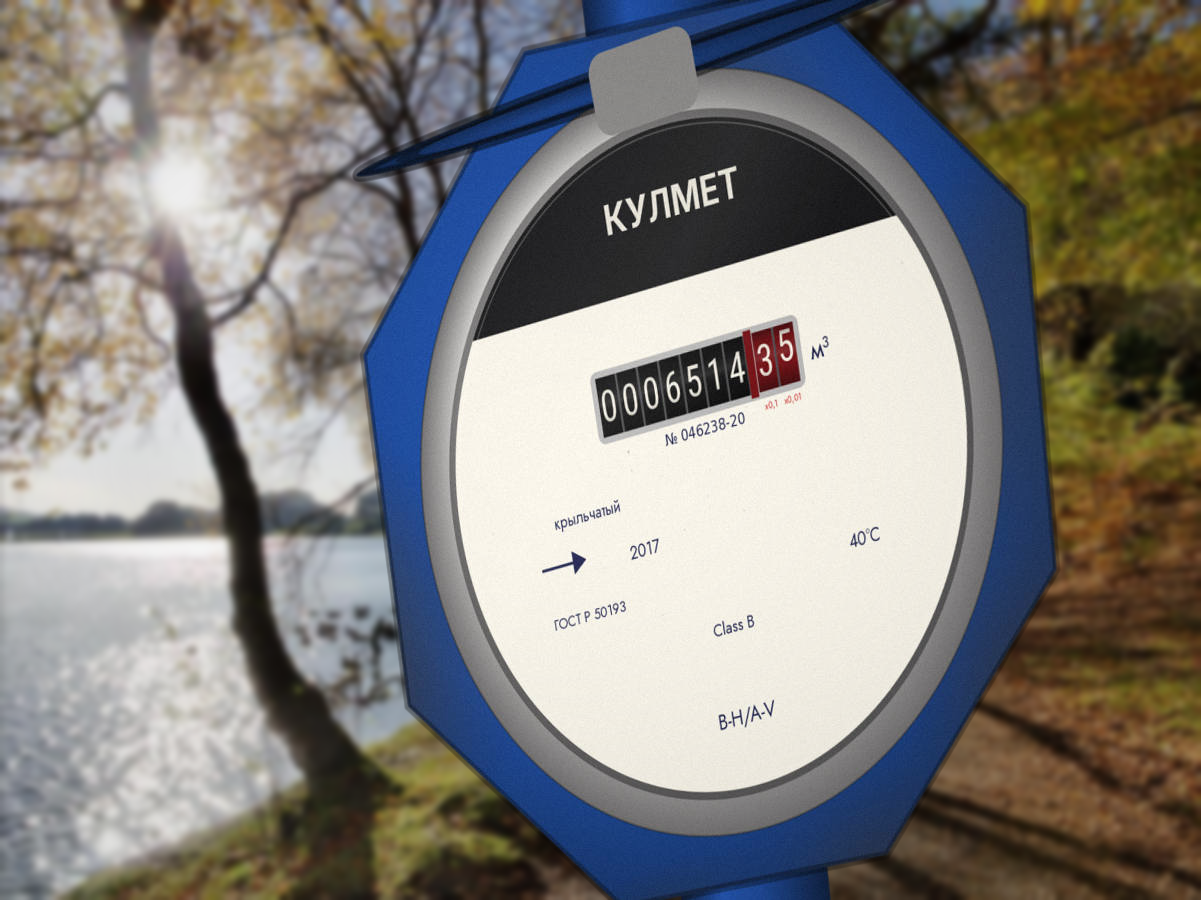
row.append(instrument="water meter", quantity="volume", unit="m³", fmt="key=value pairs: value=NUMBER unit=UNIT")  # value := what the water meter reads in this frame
value=6514.35 unit=m³
